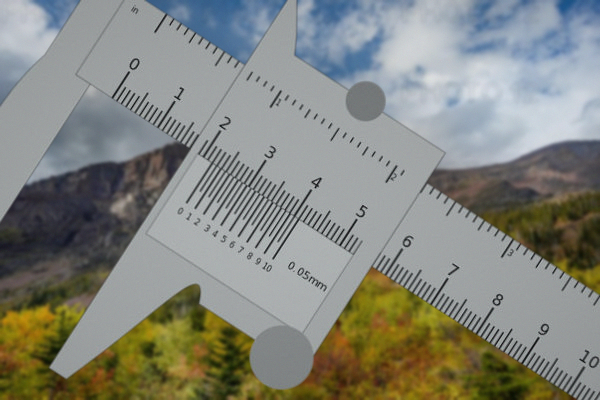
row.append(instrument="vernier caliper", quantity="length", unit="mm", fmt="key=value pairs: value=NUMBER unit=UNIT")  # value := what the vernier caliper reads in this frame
value=22.0 unit=mm
